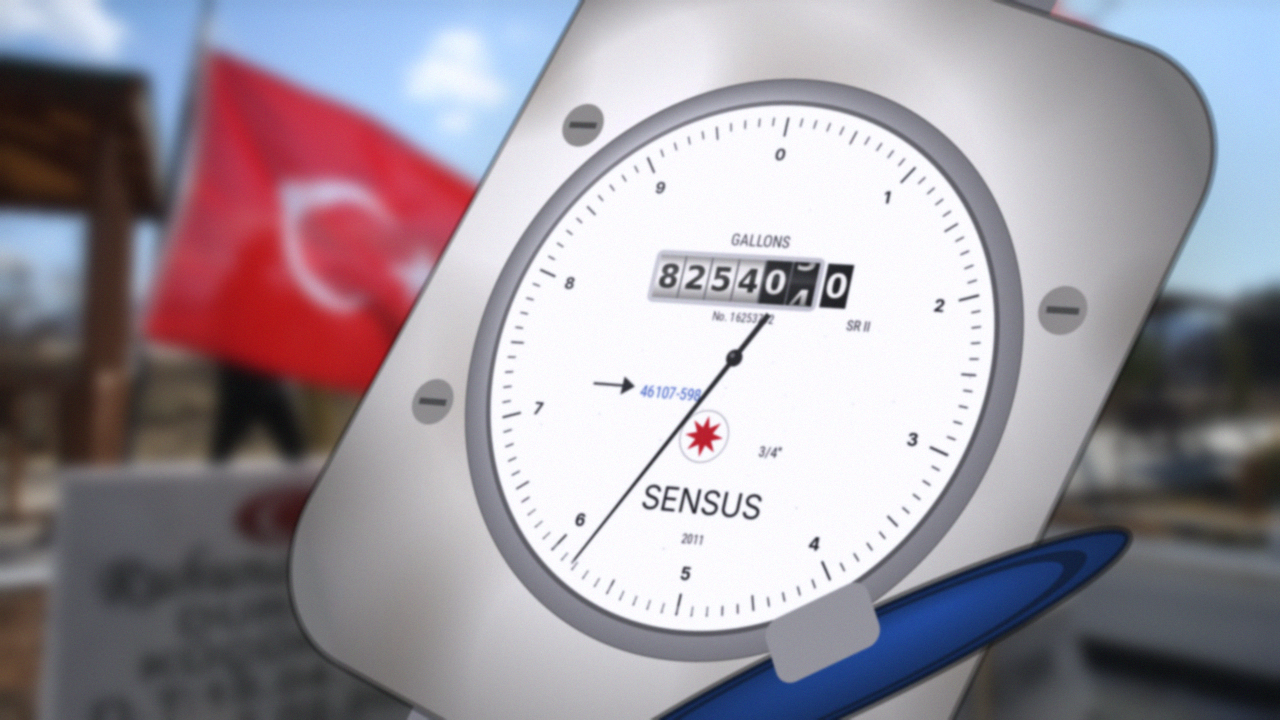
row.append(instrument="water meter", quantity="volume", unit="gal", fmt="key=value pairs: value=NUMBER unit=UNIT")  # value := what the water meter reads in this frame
value=8254035.8 unit=gal
